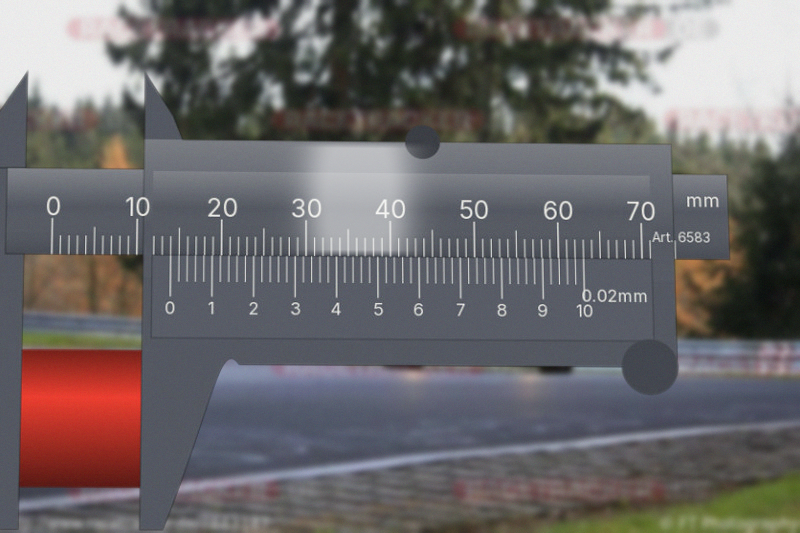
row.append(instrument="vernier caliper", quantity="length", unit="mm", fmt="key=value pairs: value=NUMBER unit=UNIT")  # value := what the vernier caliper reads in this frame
value=14.0 unit=mm
